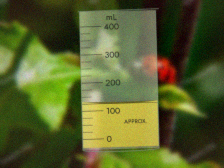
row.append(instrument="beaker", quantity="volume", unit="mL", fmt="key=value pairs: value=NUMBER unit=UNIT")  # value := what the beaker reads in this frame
value=125 unit=mL
